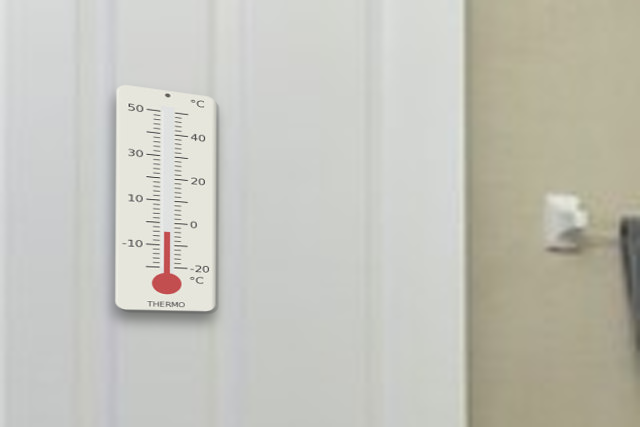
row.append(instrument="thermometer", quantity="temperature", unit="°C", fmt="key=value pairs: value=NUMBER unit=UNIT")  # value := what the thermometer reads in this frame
value=-4 unit=°C
